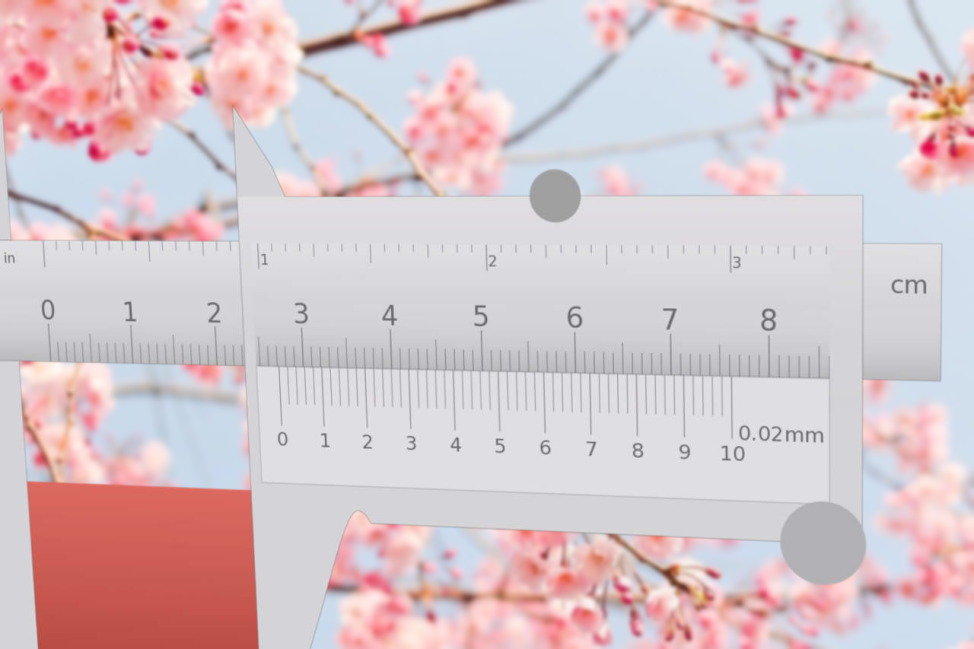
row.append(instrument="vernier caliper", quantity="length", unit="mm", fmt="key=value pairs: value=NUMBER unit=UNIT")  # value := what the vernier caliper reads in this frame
value=27.2 unit=mm
